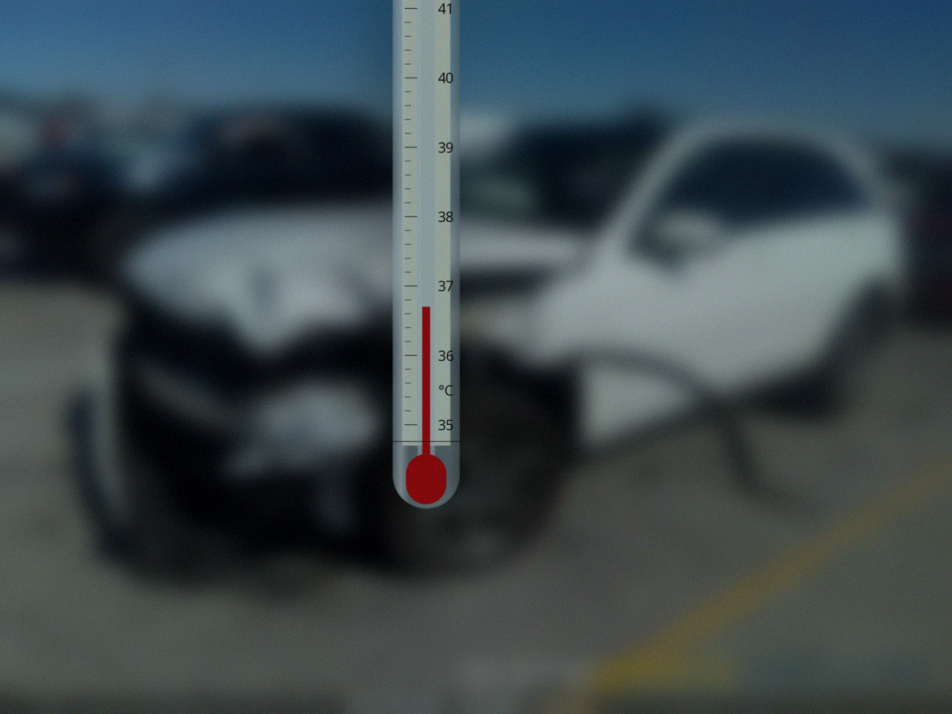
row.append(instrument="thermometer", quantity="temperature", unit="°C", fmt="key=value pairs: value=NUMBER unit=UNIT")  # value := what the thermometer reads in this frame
value=36.7 unit=°C
